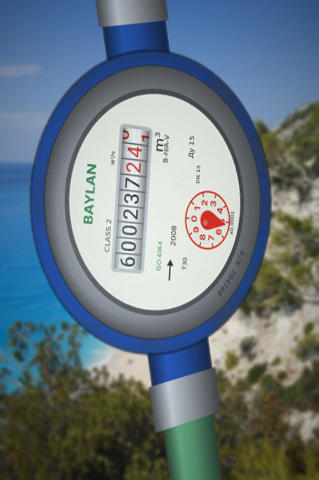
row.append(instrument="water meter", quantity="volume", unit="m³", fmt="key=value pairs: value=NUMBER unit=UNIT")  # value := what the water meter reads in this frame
value=600237.2405 unit=m³
